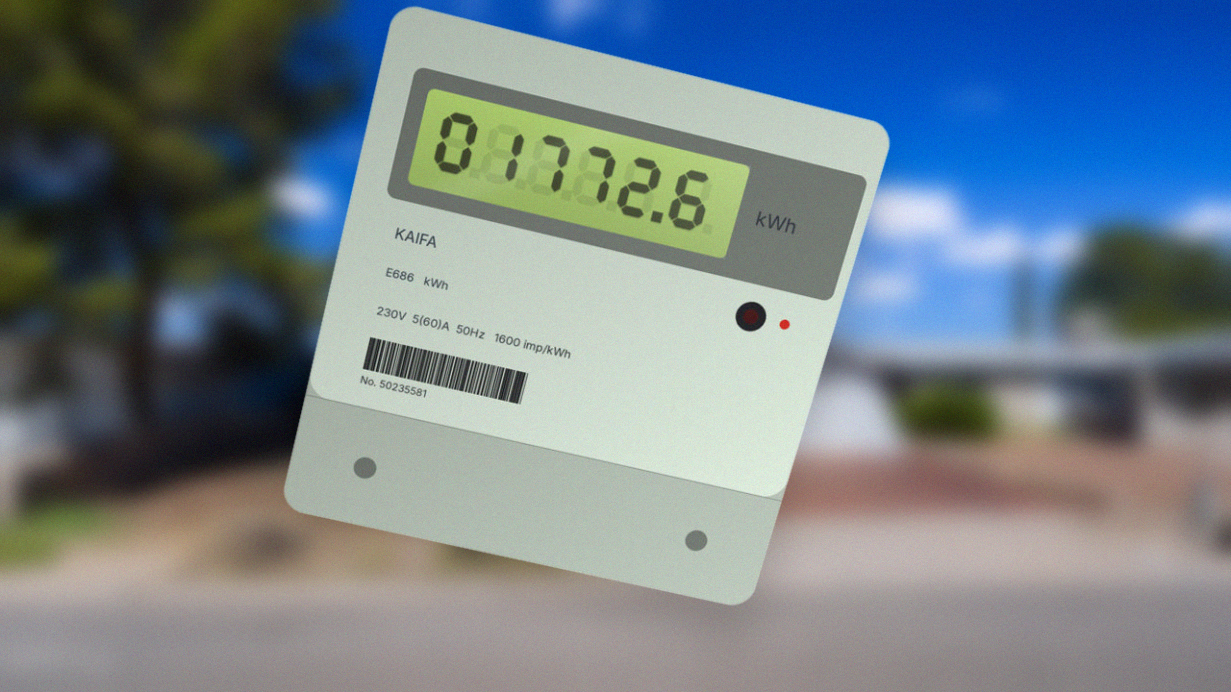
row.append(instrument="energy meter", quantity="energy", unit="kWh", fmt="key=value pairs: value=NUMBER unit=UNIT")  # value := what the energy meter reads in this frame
value=1772.6 unit=kWh
